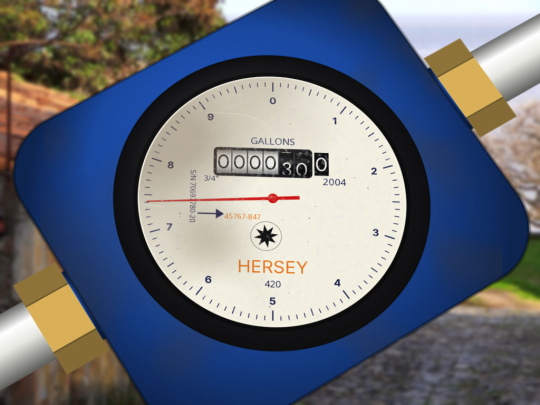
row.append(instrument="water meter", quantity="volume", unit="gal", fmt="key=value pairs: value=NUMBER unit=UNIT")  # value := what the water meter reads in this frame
value=297.4 unit=gal
